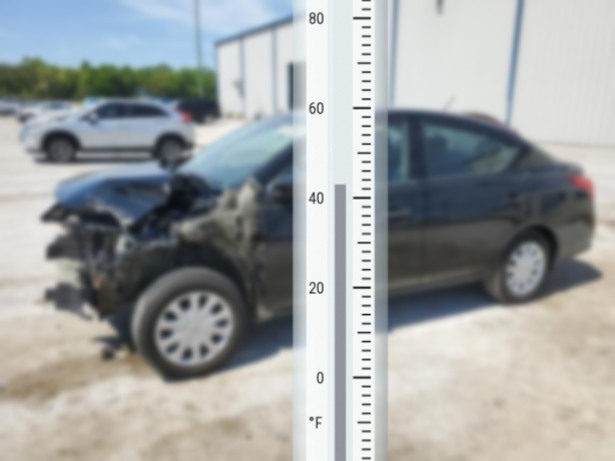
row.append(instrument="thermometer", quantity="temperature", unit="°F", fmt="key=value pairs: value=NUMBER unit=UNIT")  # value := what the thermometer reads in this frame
value=43 unit=°F
